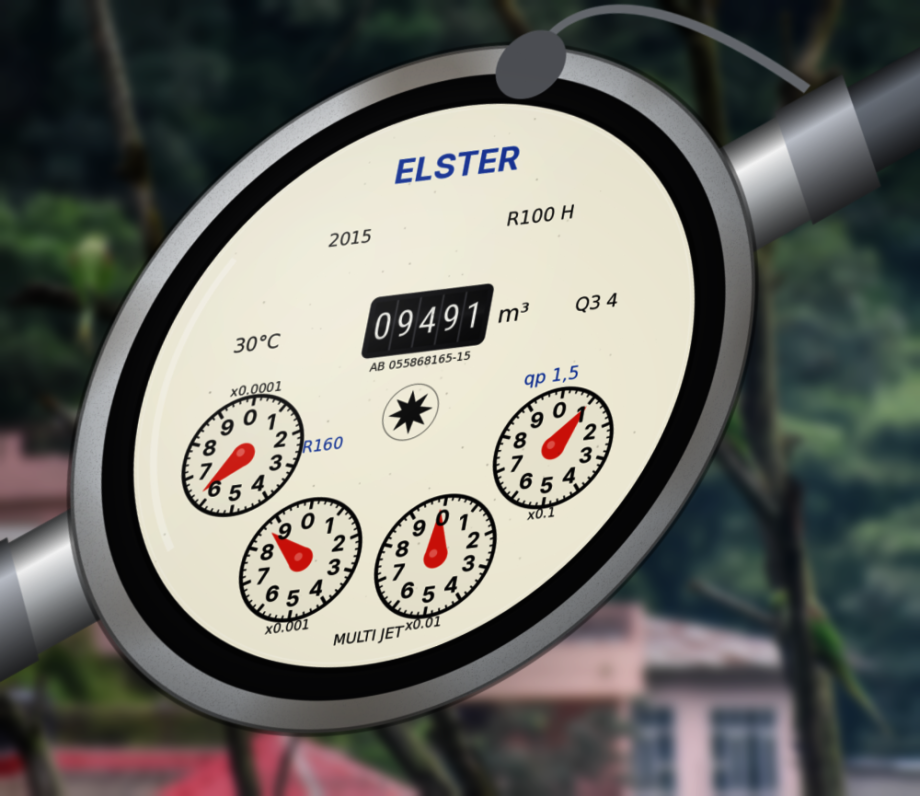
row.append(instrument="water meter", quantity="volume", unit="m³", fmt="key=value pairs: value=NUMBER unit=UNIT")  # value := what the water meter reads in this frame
value=9491.0986 unit=m³
